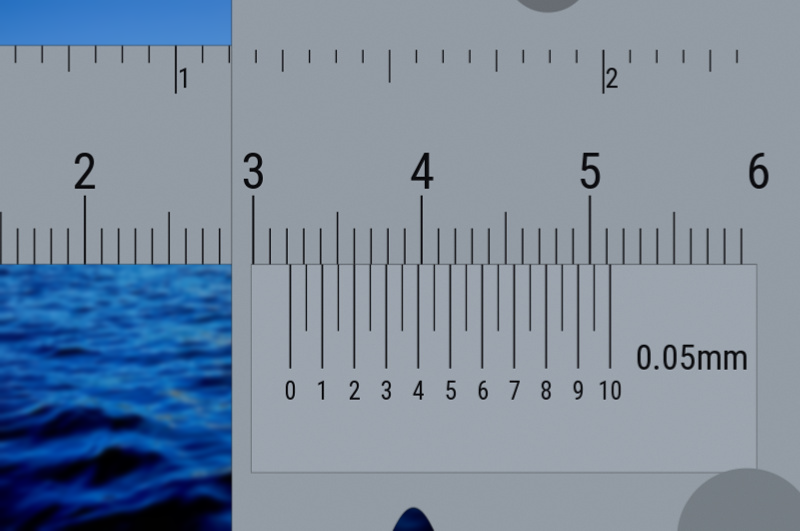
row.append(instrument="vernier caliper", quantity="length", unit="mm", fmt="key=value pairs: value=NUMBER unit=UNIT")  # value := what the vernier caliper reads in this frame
value=32.2 unit=mm
